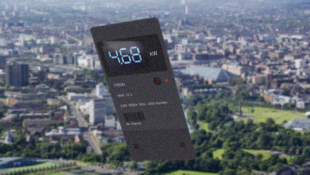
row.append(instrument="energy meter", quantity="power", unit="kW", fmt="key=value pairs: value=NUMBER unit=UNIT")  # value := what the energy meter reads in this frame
value=4.68 unit=kW
